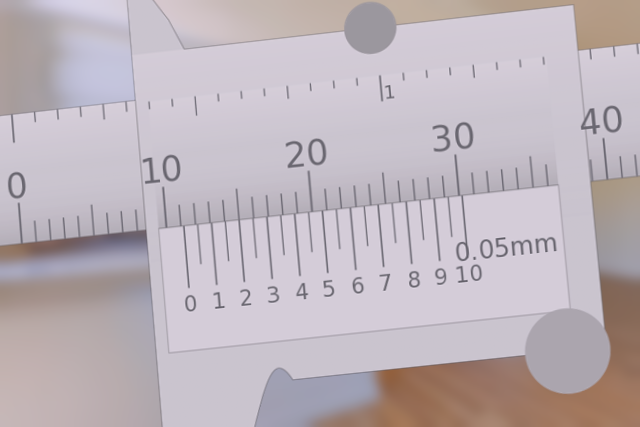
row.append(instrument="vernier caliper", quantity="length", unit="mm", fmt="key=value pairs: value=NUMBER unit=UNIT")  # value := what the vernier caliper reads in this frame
value=11.2 unit=mm
